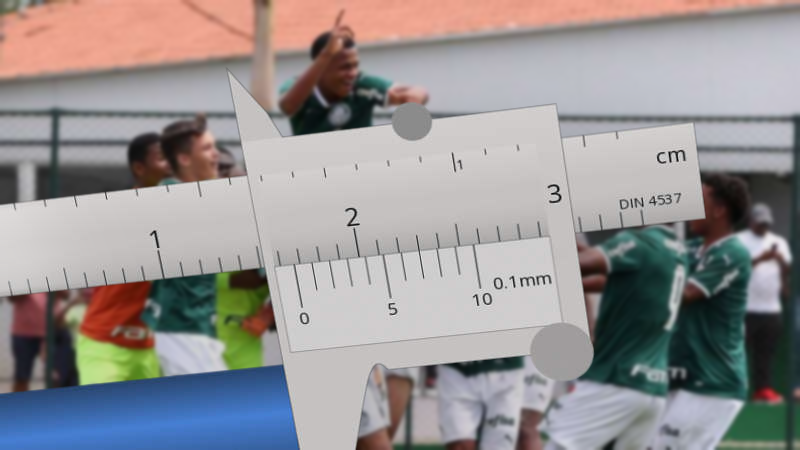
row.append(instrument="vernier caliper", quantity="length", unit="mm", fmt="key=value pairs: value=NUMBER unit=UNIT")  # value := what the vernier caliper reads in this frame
value=16.7 unit=mm
